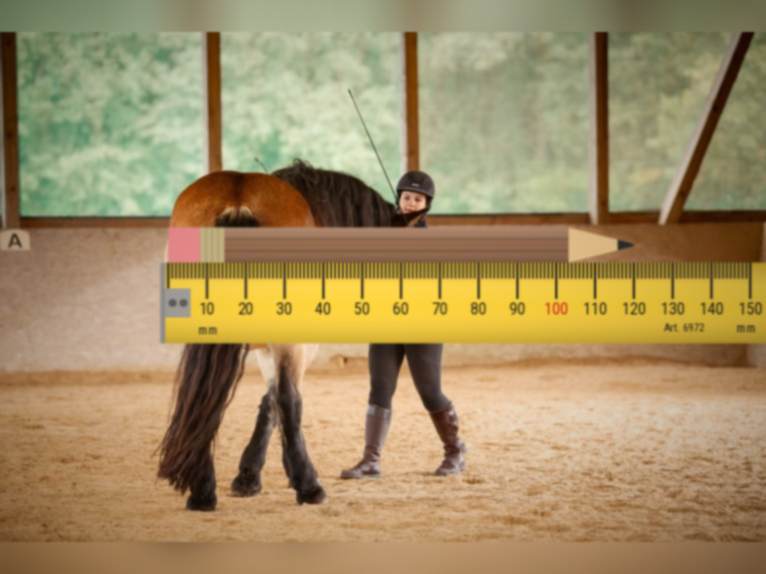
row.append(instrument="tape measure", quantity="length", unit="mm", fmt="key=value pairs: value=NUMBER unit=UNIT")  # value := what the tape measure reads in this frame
value=120 unit=mm
